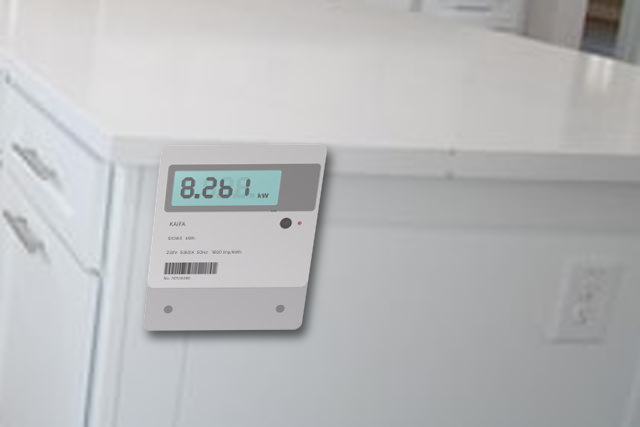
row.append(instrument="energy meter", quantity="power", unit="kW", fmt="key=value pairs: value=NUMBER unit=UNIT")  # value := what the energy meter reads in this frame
value=8.261 unit=kW
